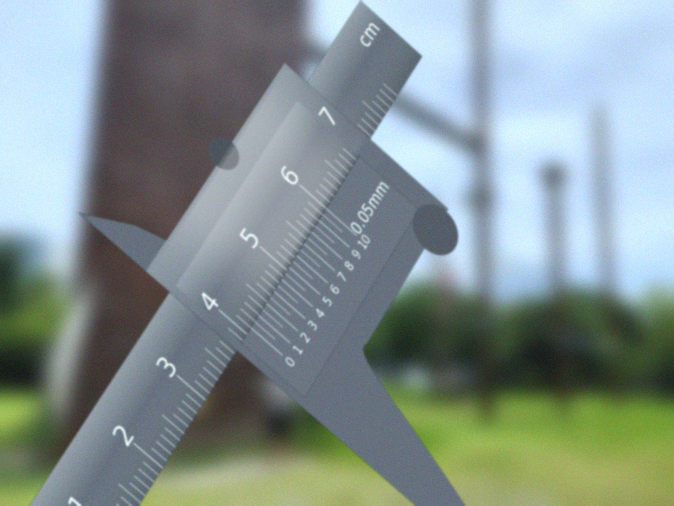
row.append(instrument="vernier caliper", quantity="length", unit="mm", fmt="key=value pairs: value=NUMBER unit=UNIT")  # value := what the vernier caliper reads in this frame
value=41.0 unit=mm
